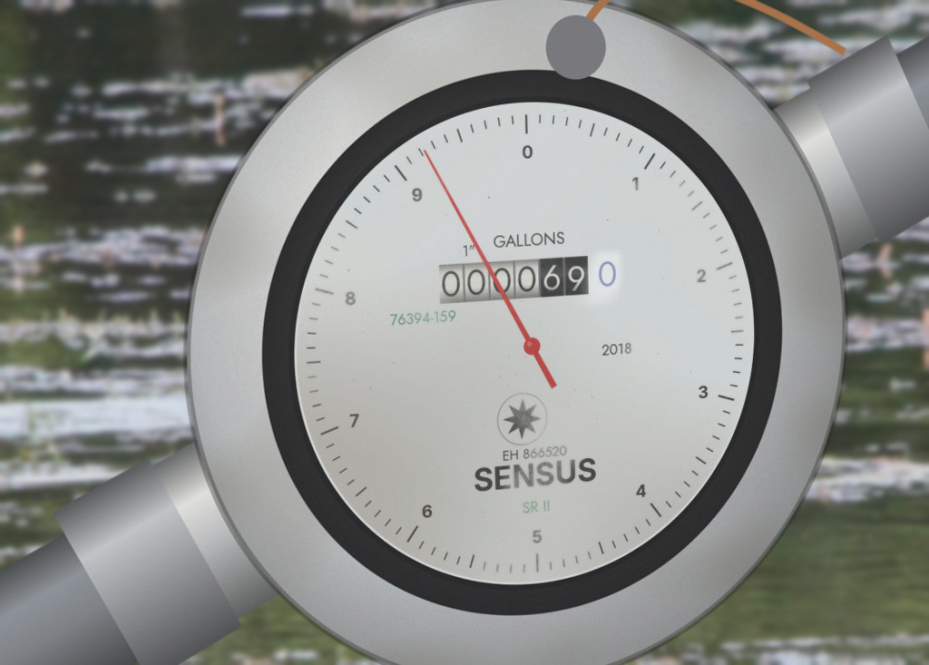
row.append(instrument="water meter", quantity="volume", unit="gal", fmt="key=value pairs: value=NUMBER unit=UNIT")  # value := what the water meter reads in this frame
value=689.2 unit=gal
